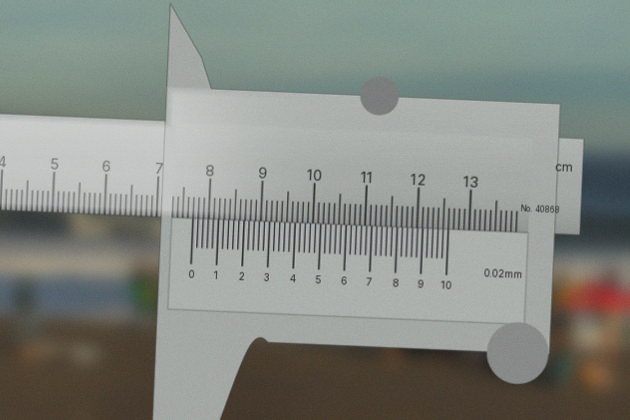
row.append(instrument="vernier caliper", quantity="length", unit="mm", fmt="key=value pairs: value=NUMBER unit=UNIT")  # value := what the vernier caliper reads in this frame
value=77.0 unit=mm
